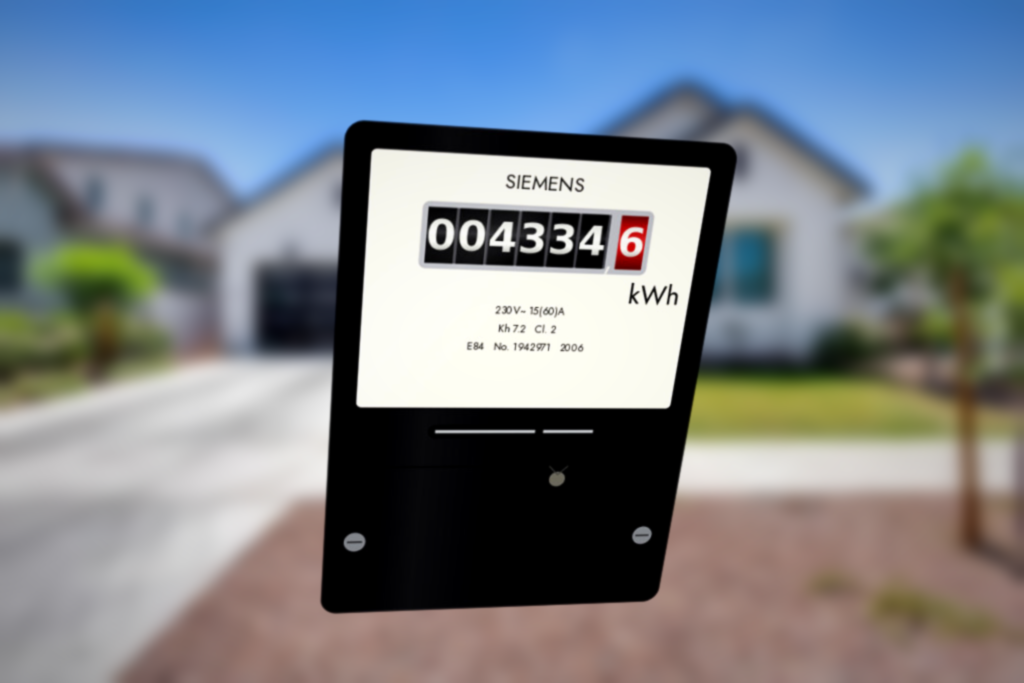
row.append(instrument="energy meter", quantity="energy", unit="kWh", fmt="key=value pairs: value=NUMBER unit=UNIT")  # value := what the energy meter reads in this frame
value=4334.6 unit=kWh
